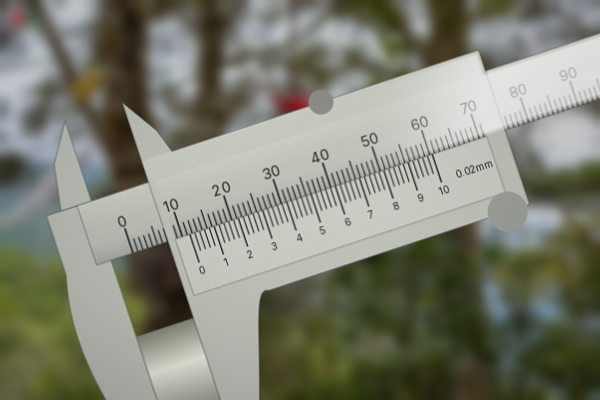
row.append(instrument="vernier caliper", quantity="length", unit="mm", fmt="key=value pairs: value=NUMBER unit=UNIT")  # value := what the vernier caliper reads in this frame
value=11.5 unit=mm
